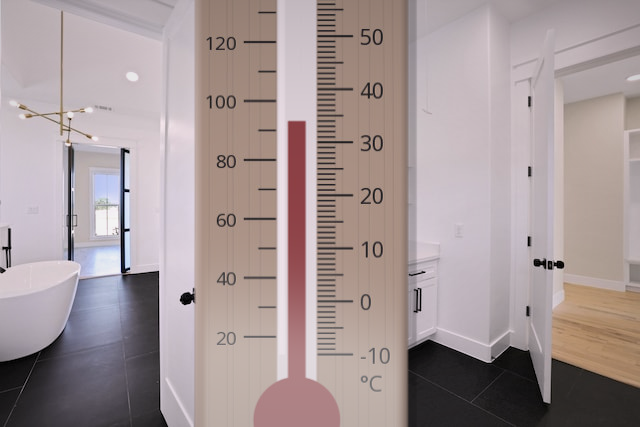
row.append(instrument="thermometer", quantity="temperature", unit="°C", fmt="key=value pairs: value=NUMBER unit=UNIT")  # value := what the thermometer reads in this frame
value=34 unit=°C
